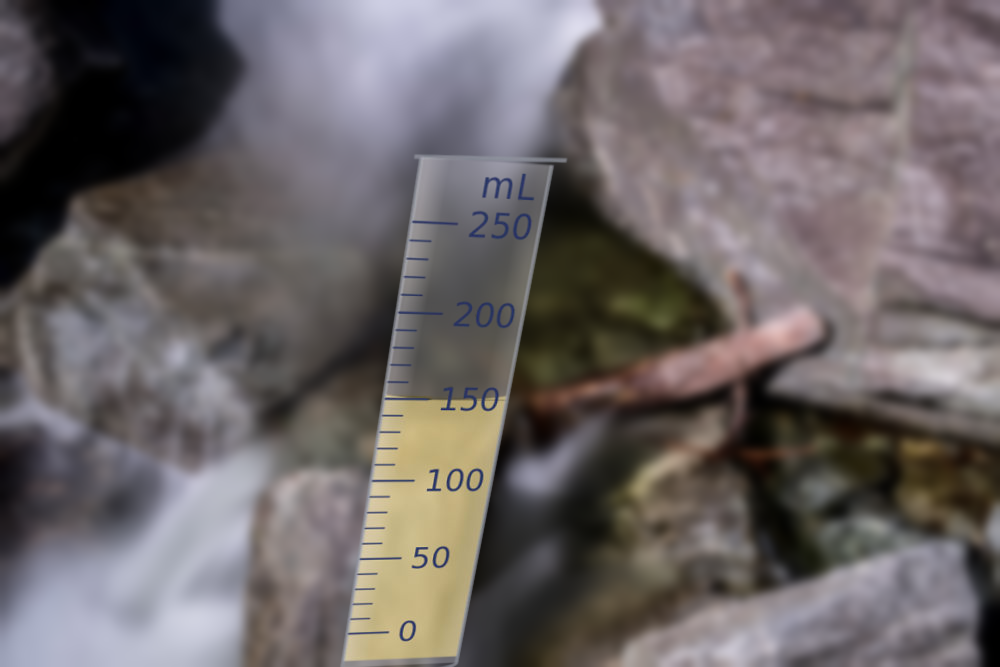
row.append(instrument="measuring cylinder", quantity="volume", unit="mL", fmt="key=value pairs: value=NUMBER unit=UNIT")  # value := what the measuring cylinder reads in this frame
value=150 unit=mL
